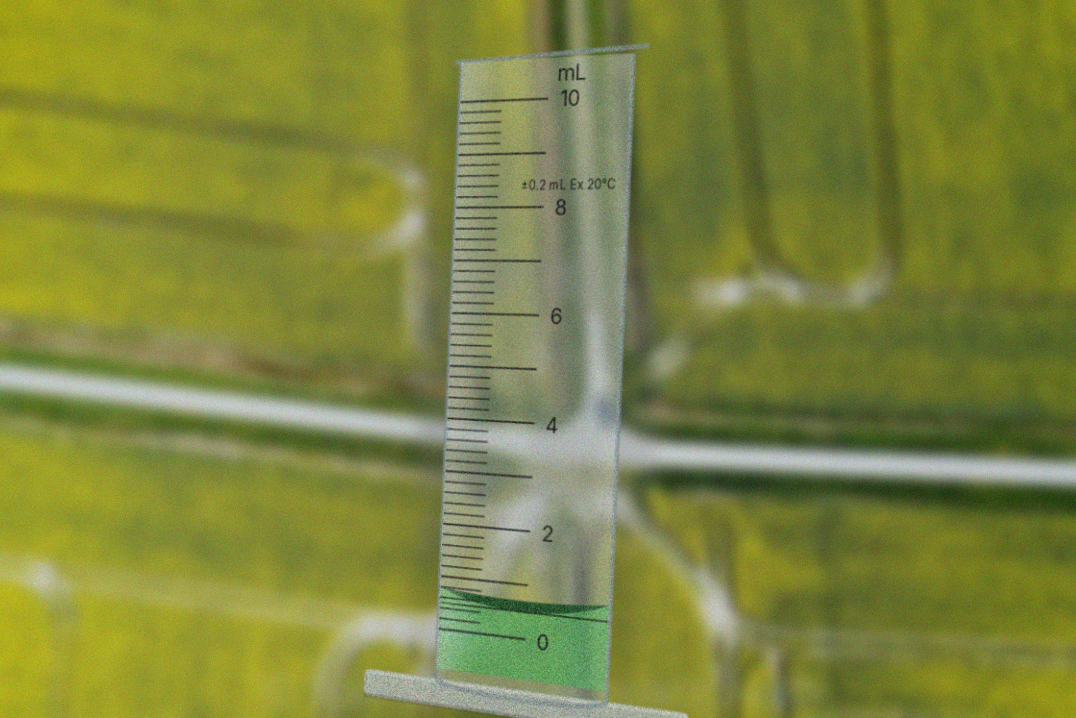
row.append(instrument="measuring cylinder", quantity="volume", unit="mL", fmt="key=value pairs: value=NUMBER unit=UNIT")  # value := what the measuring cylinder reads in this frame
value=0.5 unit=mL
